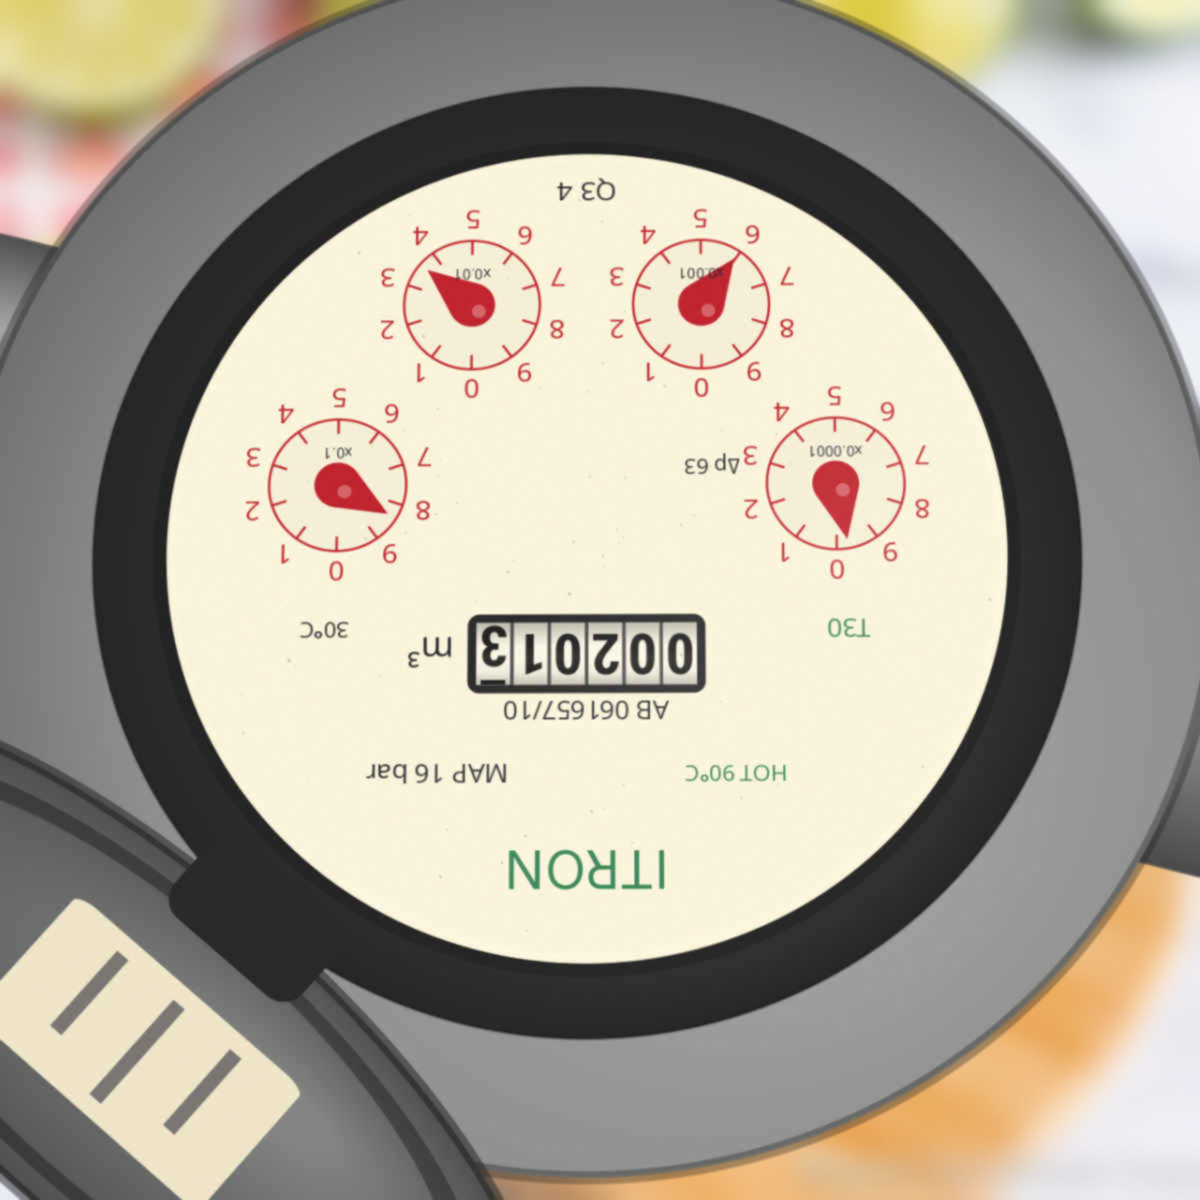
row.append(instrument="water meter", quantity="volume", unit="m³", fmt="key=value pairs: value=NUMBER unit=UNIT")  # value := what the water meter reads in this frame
value=2012.8359 unit=m³
